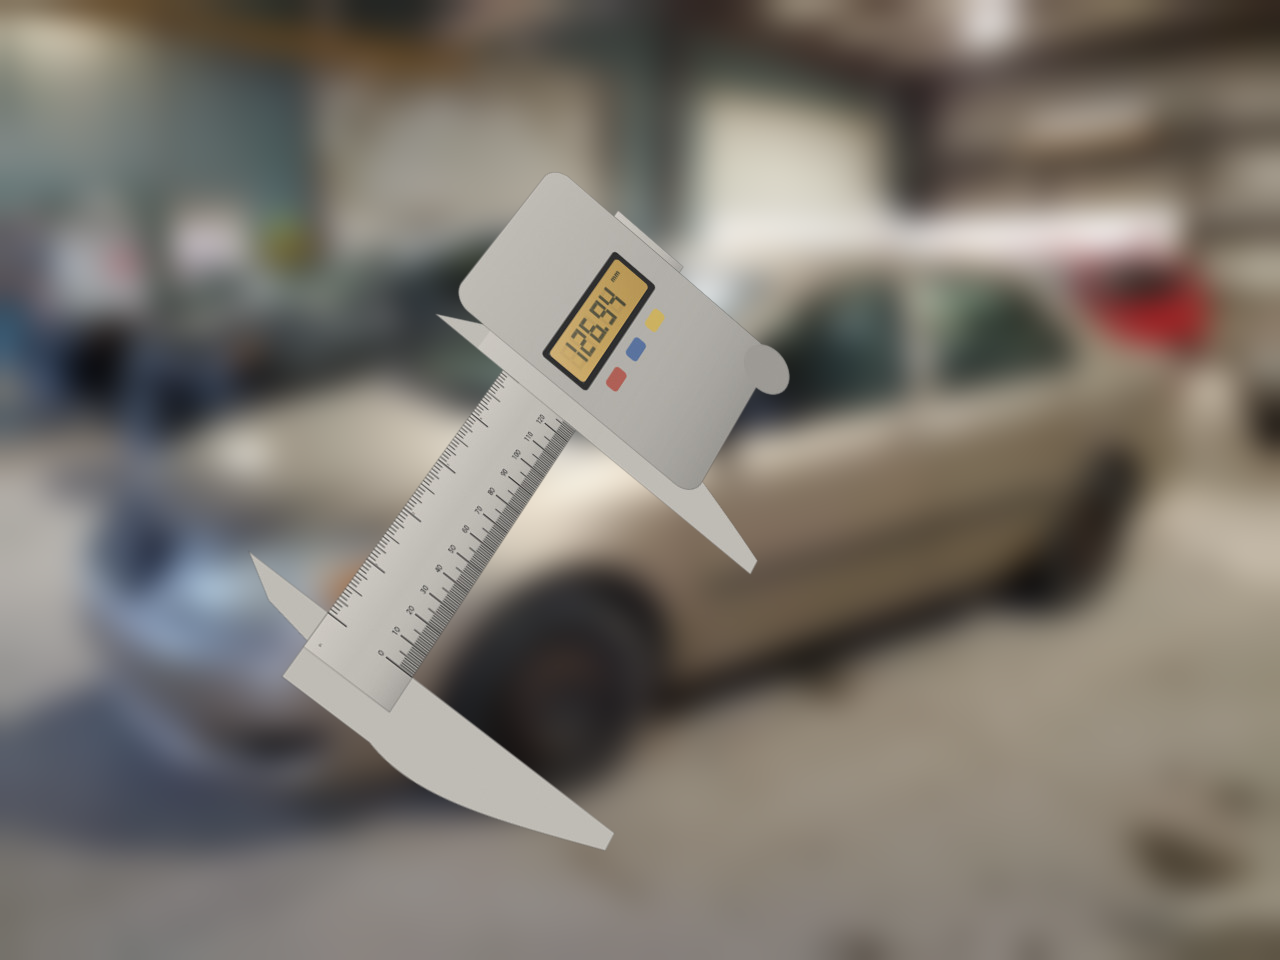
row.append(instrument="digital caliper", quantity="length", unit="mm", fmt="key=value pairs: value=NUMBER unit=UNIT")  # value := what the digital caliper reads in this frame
value=126.94 unit=mm
